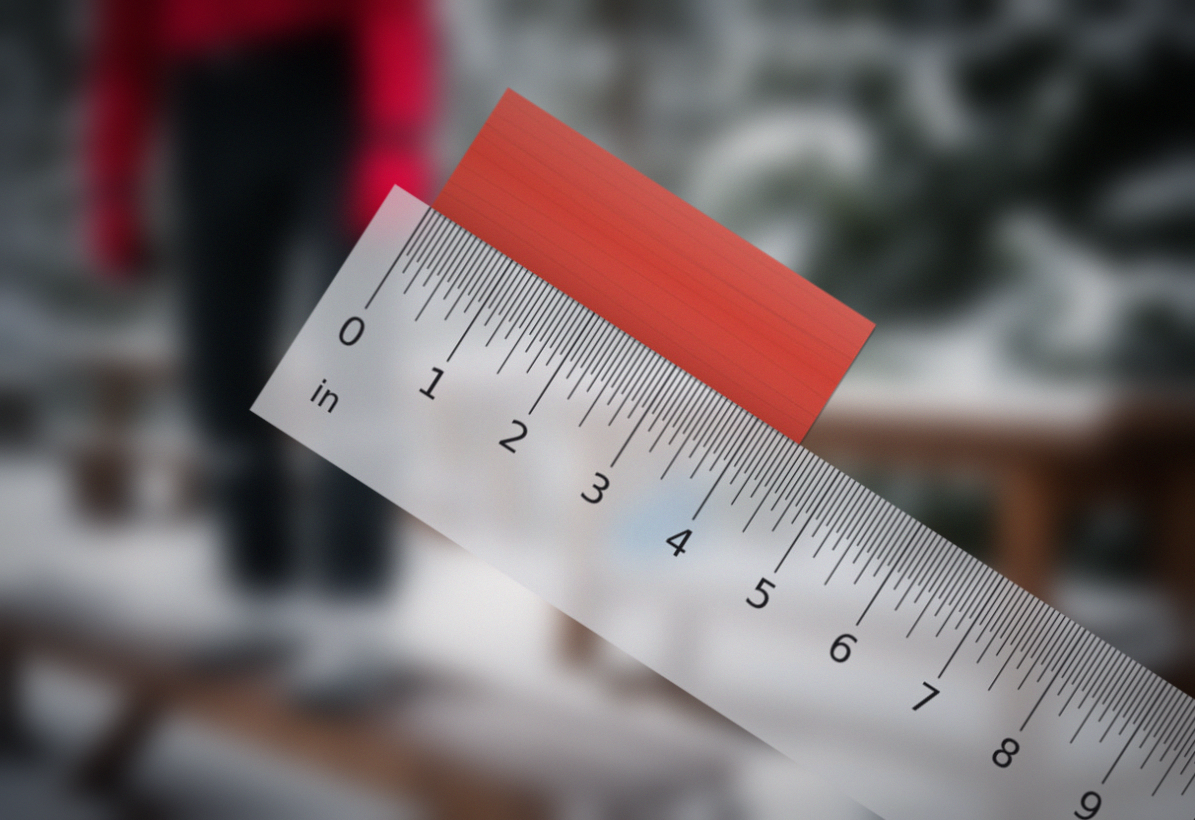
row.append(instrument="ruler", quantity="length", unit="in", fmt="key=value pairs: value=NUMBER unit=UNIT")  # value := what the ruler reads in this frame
value=4.5 unit=in
